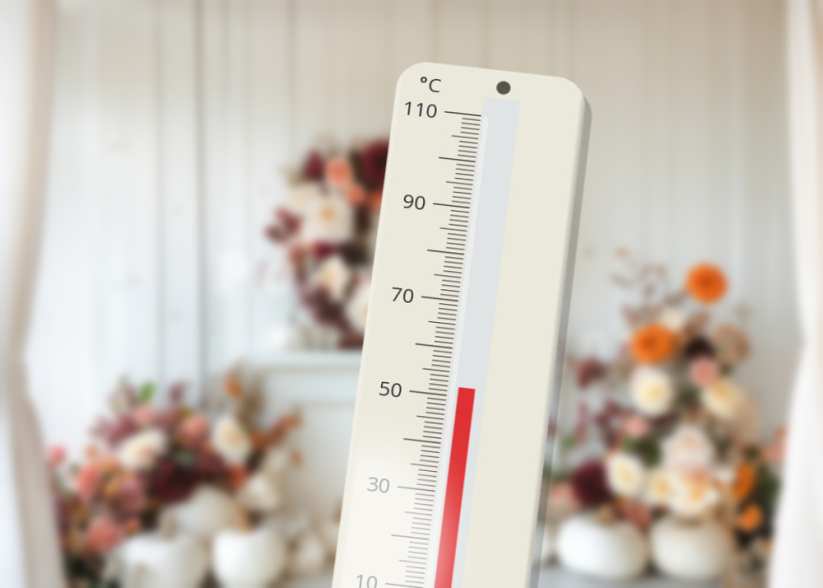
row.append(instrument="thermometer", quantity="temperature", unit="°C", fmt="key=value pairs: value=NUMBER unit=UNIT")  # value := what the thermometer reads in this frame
value=52 unit=°C
